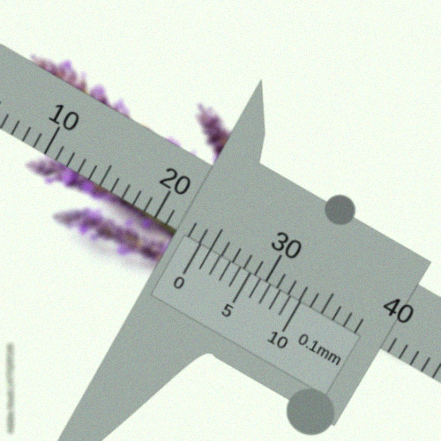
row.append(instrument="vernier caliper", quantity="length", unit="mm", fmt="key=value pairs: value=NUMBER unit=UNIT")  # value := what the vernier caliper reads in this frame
value=24.1 unit=mm
